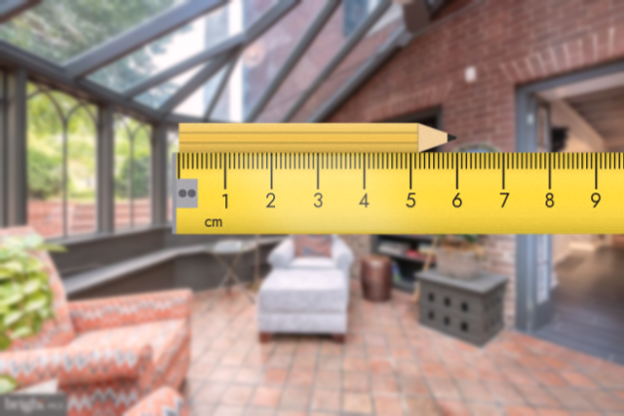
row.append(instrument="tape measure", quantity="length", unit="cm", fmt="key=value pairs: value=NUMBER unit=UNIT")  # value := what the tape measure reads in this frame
value=6 unit=cm
